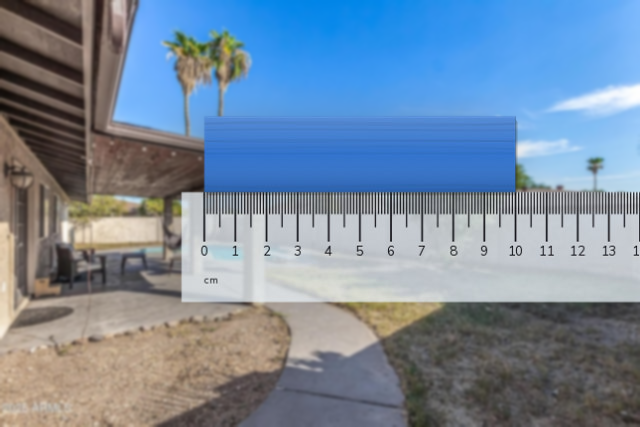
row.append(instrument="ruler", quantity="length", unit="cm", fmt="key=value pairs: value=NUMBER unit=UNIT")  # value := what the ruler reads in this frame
value=10 unit=cm
